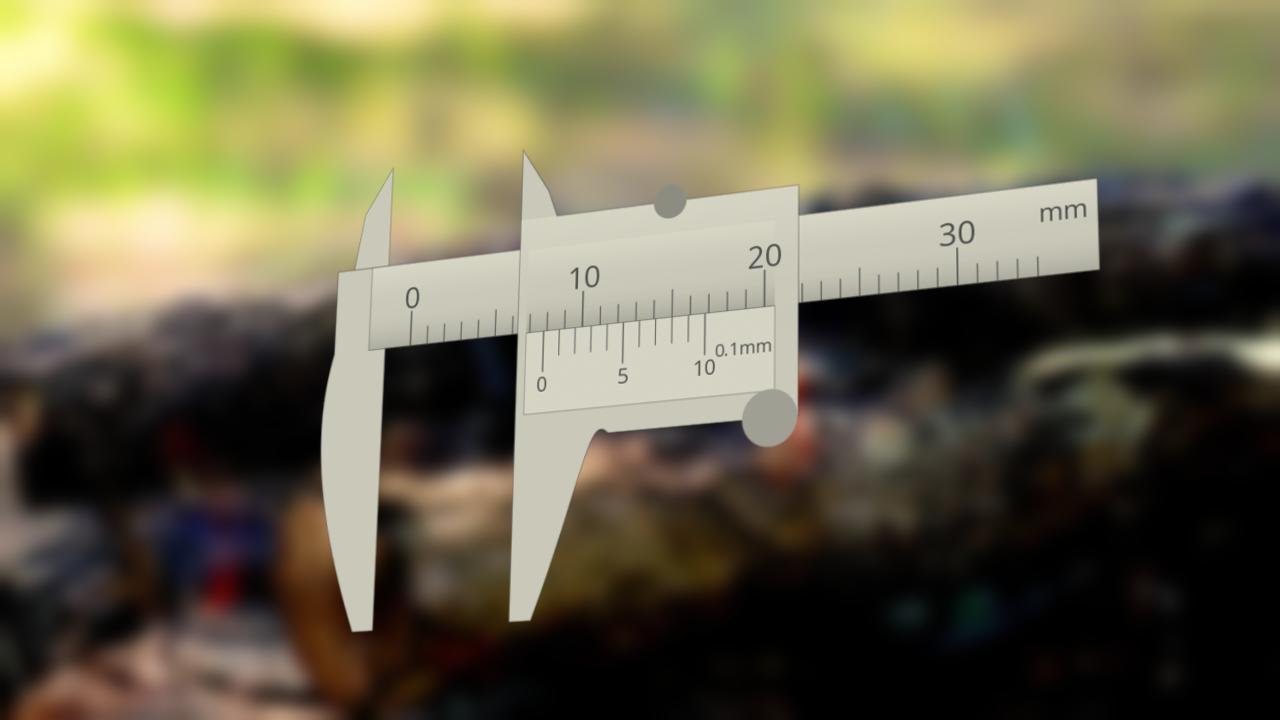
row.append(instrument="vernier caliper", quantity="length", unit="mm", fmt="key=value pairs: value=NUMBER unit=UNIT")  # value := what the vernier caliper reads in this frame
value=7.8 unit=mm
